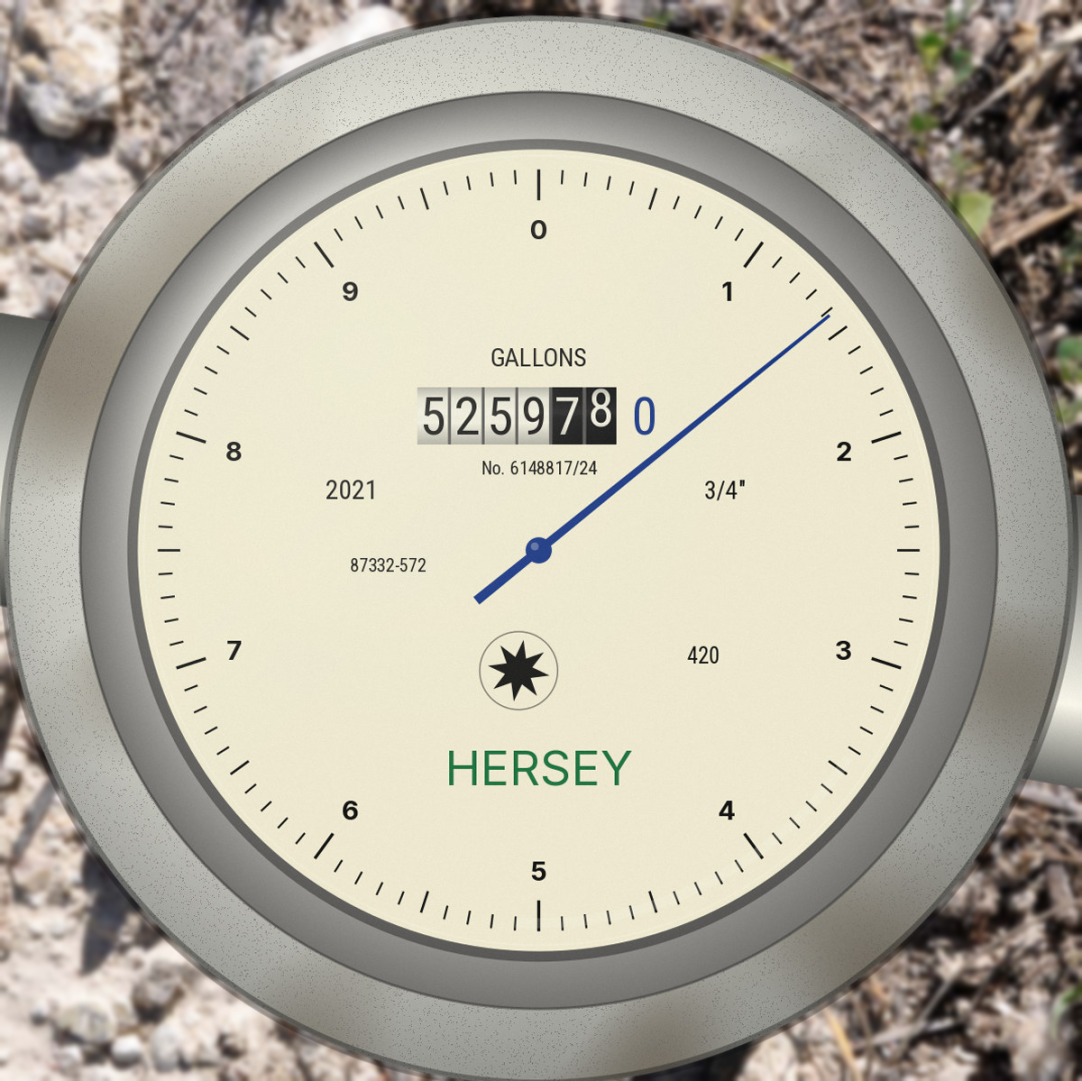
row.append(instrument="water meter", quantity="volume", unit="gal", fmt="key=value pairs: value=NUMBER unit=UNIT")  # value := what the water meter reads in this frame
value=5259781.4 unit=gal
